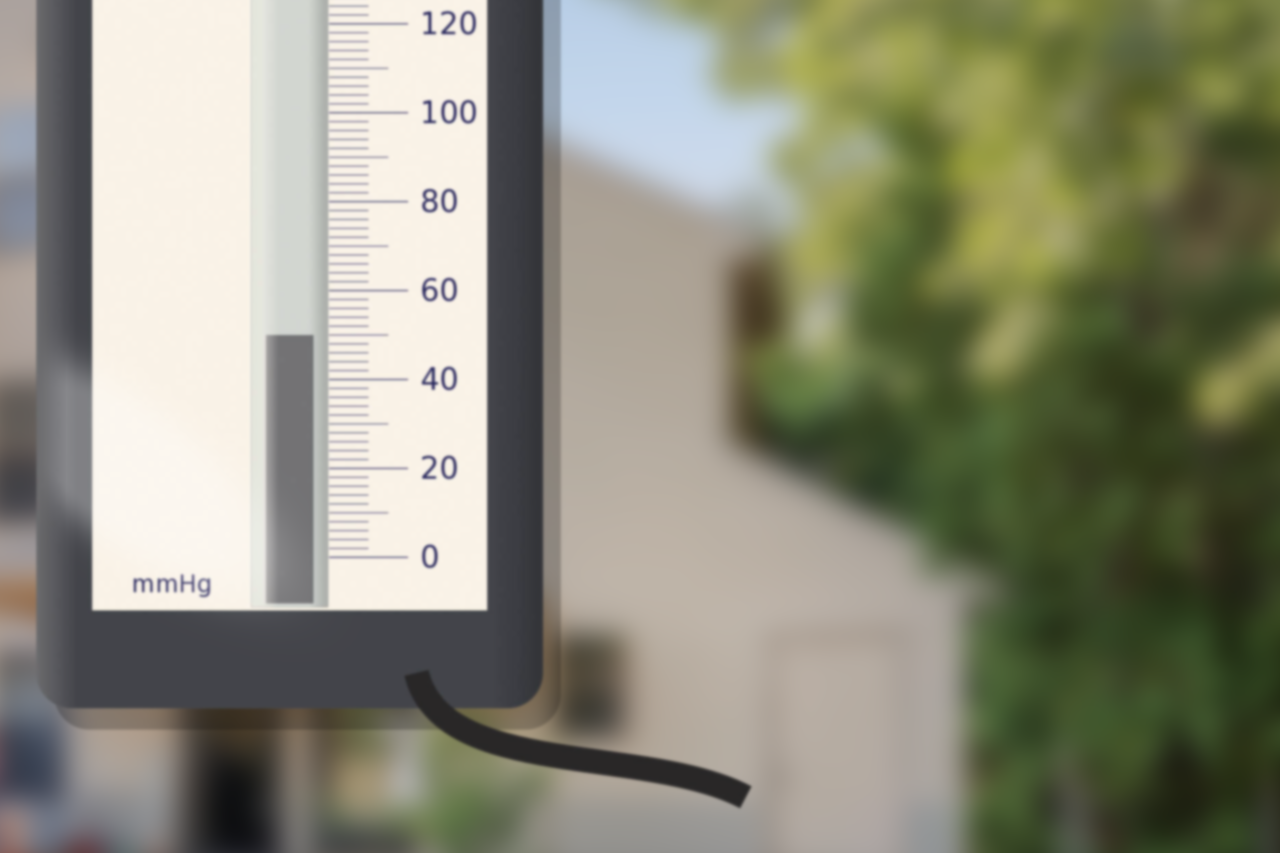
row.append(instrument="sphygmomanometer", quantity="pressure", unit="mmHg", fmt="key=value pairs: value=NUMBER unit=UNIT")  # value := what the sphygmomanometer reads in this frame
value=50 unit=mmHg
